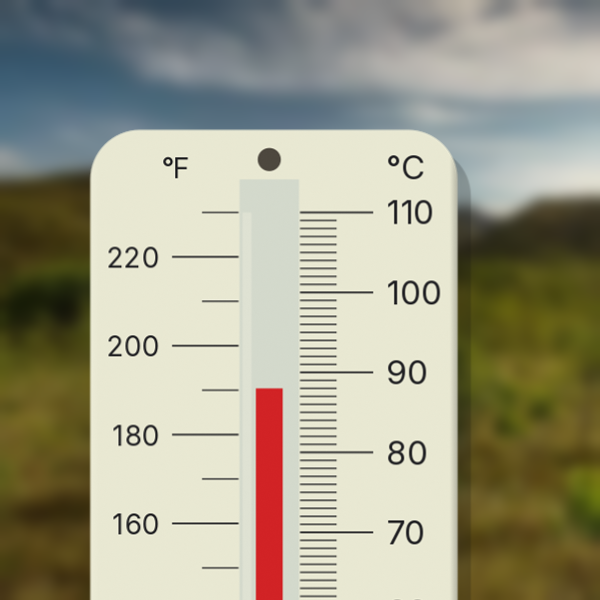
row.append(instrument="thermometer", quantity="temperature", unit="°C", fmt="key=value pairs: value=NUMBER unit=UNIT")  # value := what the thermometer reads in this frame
value=88 unit=°C
